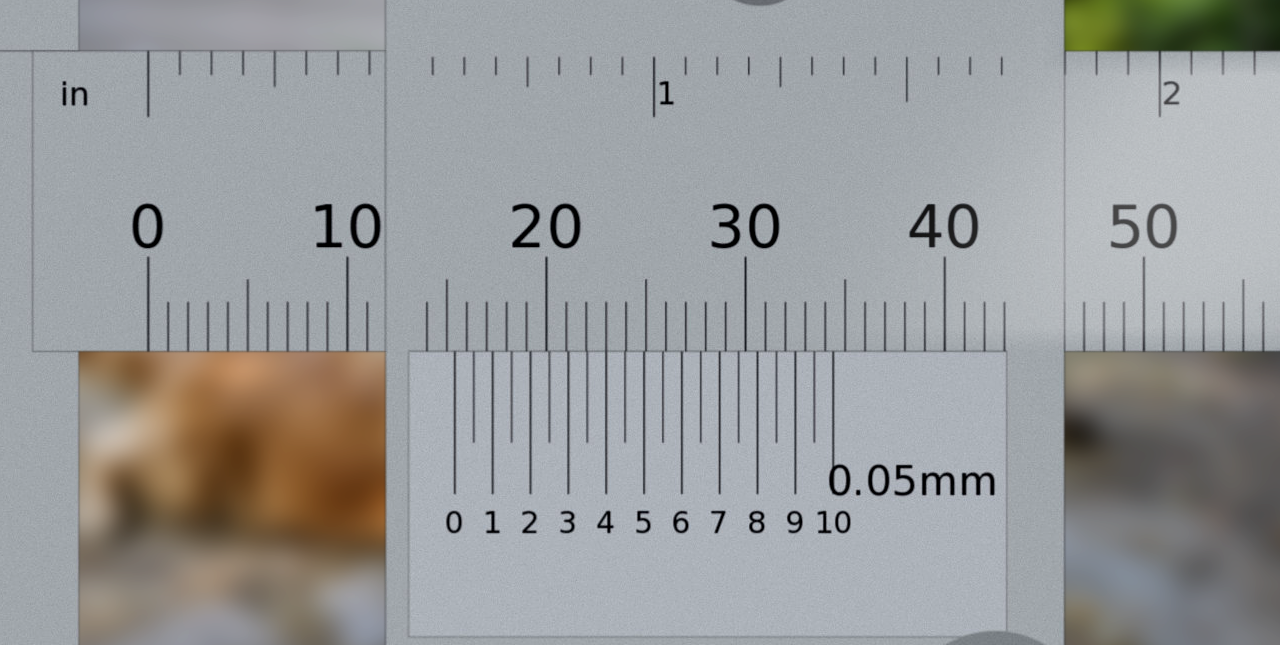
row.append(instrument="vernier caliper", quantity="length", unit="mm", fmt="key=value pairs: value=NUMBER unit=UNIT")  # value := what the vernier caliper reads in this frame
value=15.4 unit=mm
